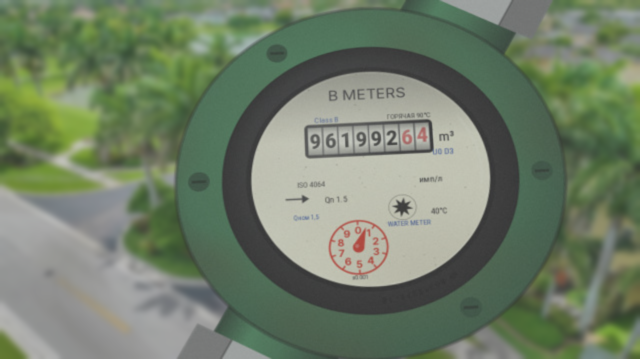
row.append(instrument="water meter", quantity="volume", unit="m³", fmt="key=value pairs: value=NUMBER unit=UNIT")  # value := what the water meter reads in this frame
value=961992.640 unit=m³
